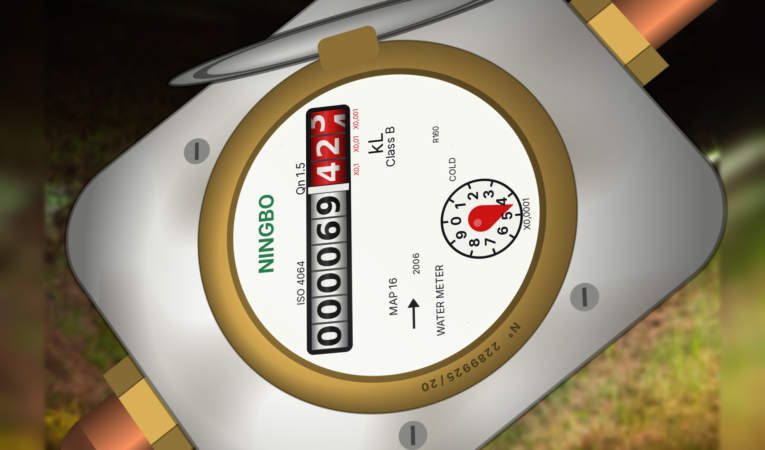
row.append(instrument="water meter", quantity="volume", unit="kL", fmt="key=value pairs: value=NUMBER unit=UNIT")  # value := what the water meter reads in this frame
value=69.4234 unit=kL
